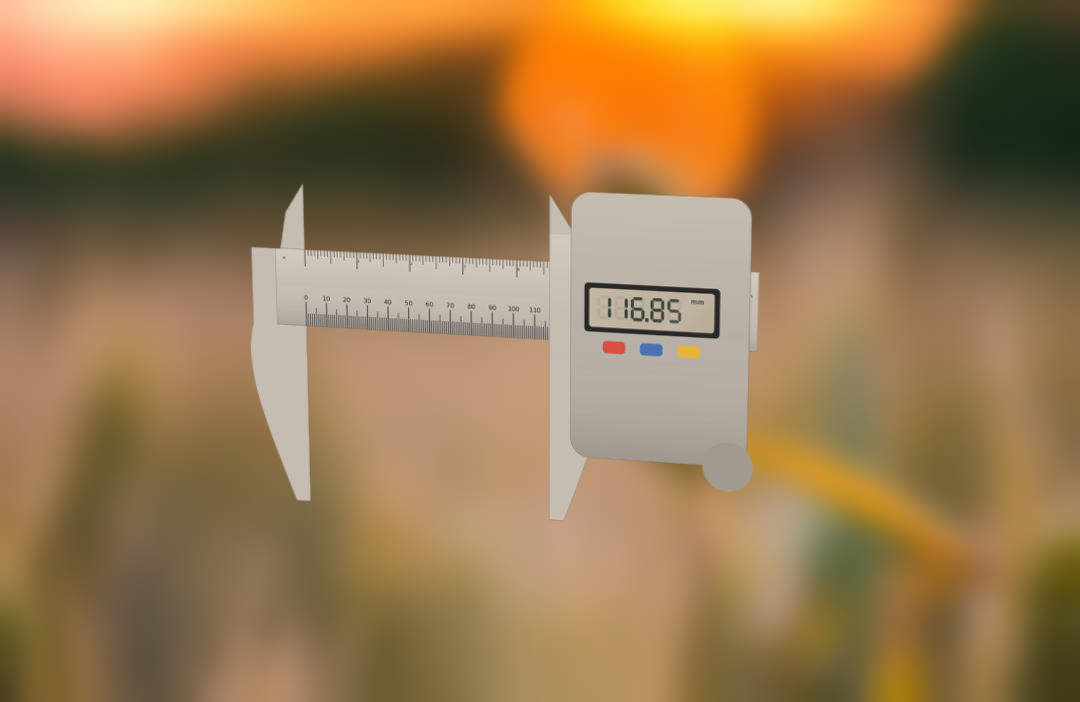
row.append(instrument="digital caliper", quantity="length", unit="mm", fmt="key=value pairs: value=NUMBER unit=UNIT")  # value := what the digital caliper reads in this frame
value=116.85 unit=mm
